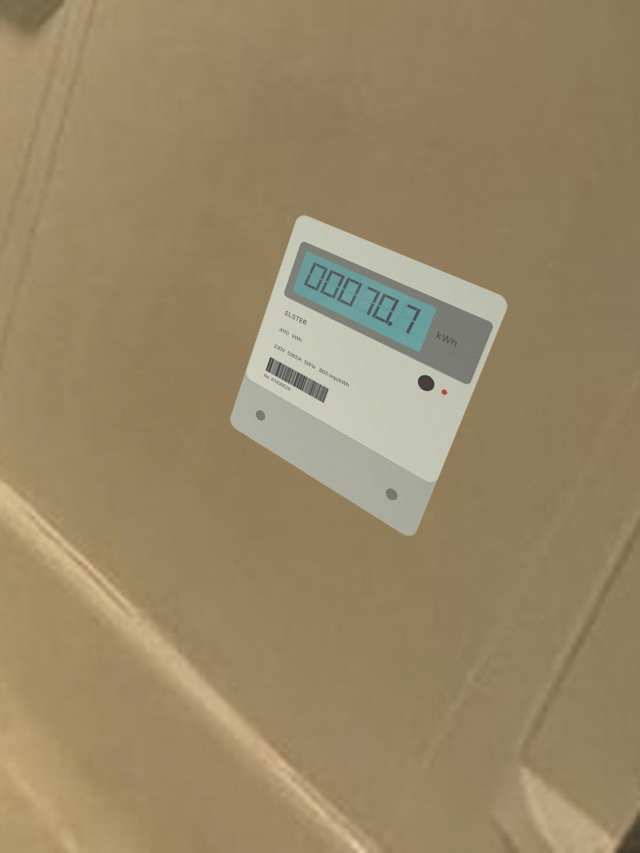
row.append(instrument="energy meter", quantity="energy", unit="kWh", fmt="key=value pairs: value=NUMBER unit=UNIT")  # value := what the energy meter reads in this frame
value=70.7 unit=kWh
